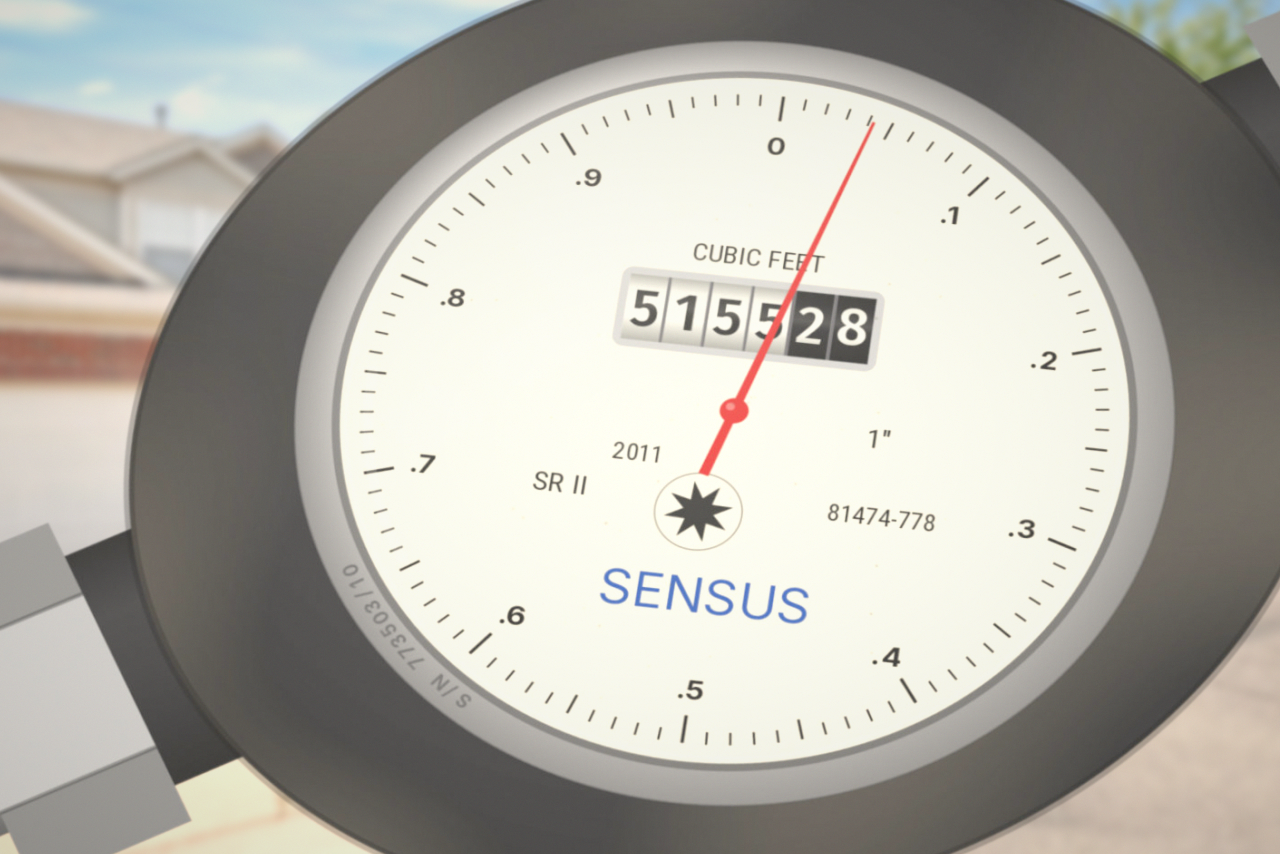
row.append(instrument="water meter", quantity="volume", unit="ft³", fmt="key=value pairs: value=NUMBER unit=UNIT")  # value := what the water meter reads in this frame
value=515528.04 unit=ft³
